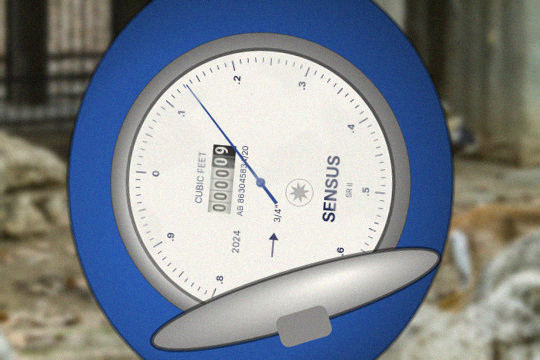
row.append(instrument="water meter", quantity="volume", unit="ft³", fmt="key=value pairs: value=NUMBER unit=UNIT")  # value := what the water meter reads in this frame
value=9.13 unit=ft³
